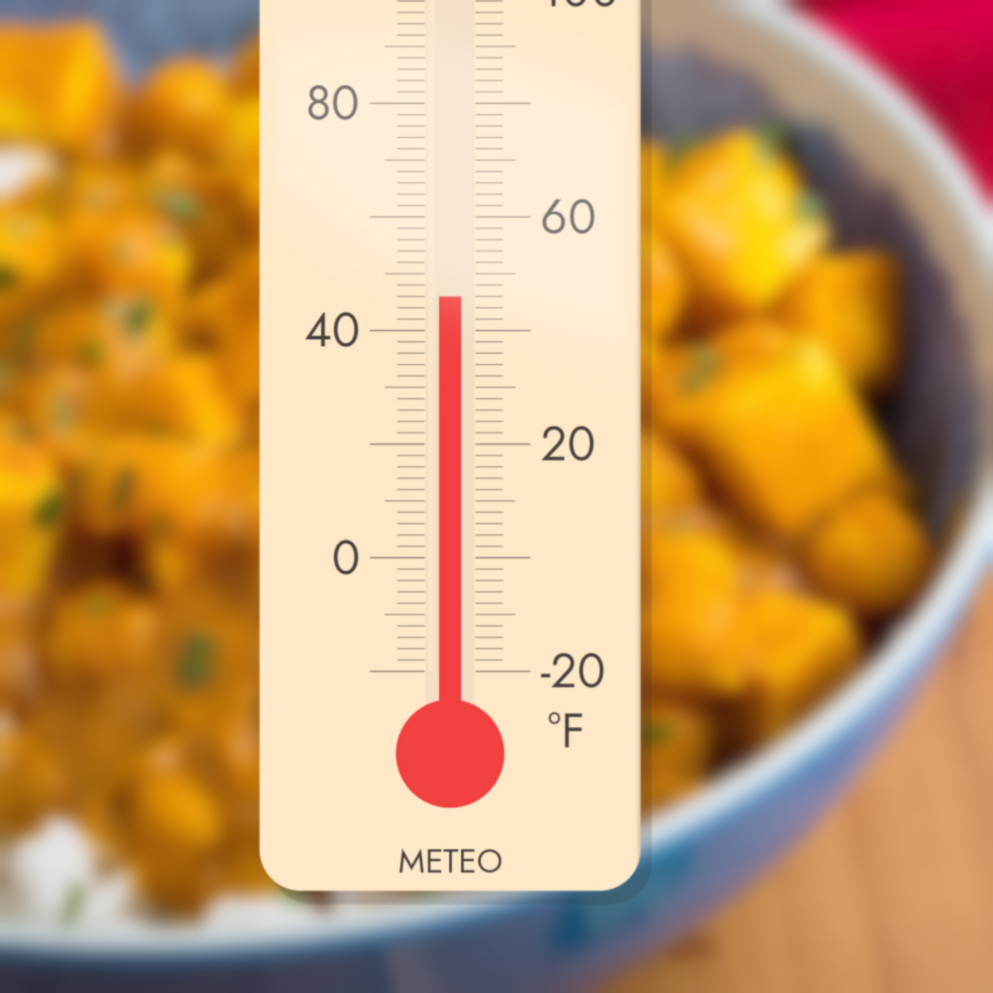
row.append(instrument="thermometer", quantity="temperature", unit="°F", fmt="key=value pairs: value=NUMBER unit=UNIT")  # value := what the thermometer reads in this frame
value=46 unit=°F
